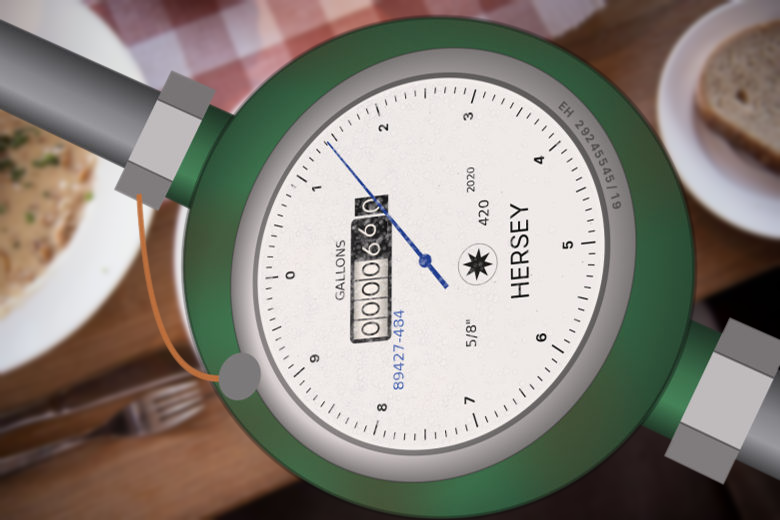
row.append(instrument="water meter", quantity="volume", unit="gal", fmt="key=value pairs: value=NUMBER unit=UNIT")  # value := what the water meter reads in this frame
value=661.4 unit=gal
